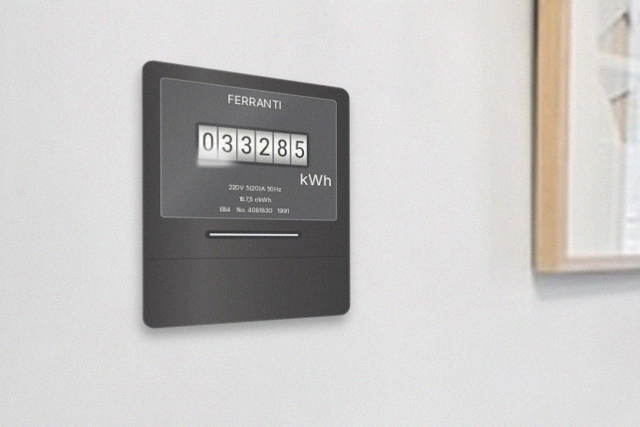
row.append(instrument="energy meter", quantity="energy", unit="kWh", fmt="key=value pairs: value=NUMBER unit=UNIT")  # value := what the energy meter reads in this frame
value=33285 unit=kWh
